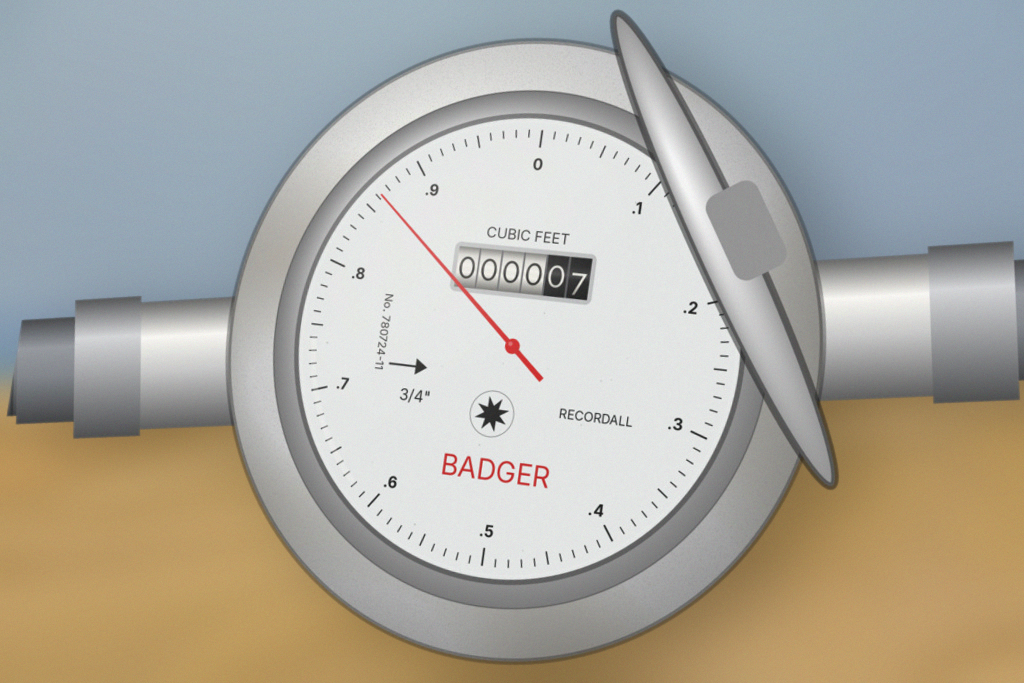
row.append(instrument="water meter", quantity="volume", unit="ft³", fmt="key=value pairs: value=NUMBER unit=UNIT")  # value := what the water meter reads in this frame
value=6.86 unit=ft³
